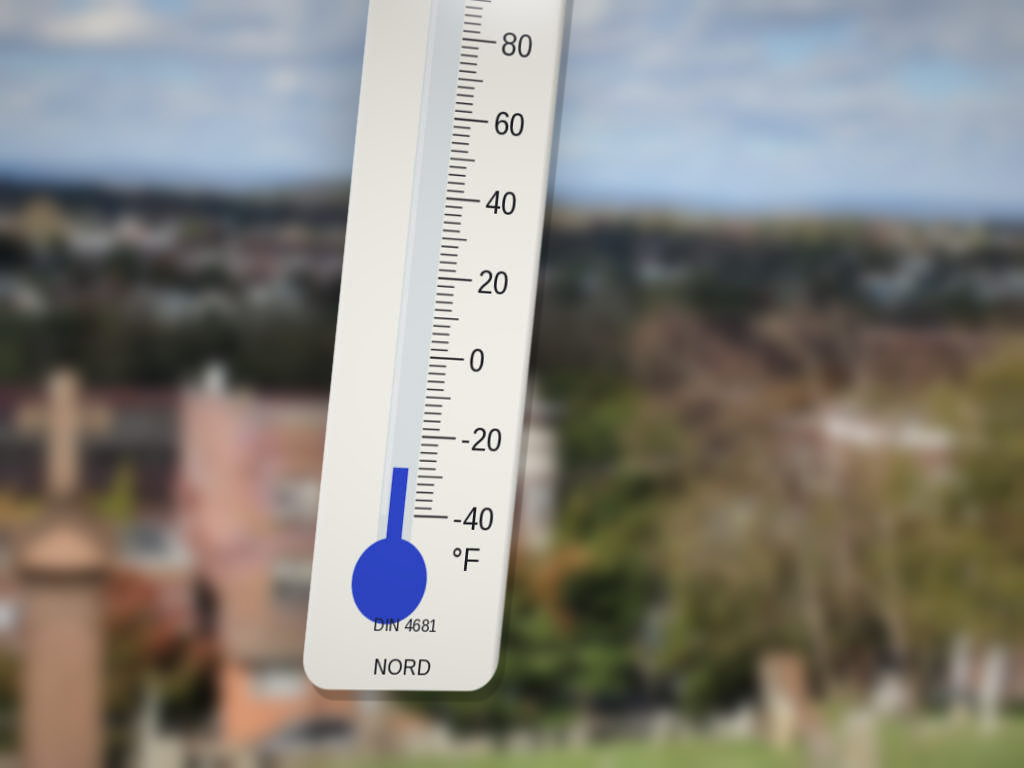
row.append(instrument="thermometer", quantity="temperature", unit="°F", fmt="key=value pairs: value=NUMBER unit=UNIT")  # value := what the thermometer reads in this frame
value=-28 unit=°F
